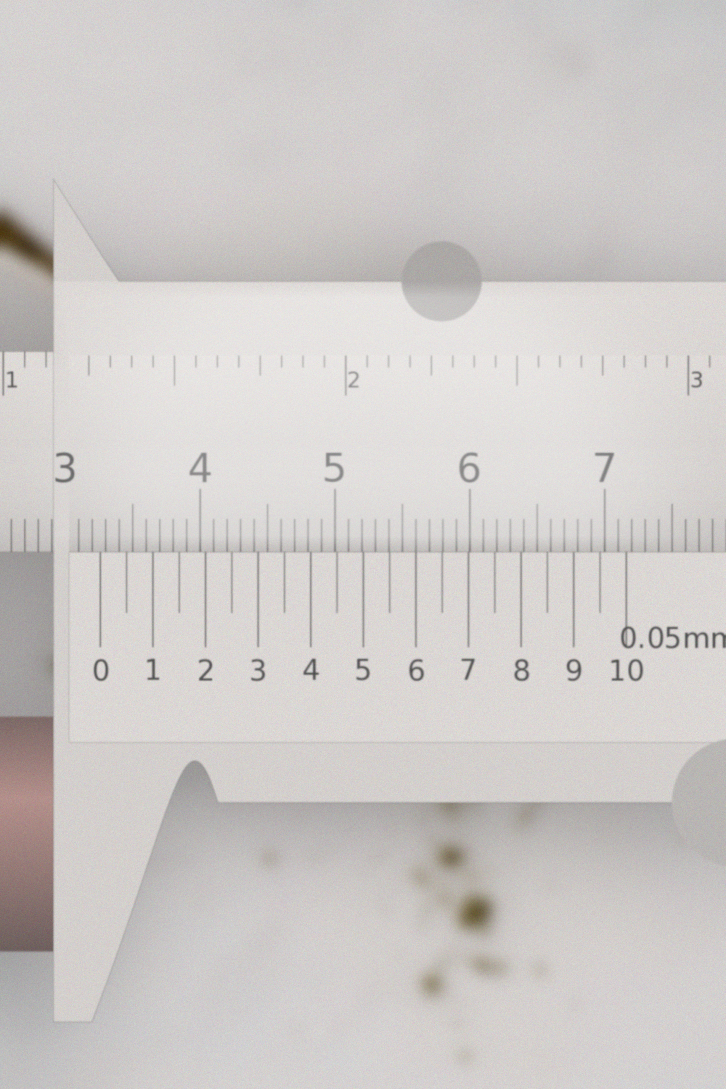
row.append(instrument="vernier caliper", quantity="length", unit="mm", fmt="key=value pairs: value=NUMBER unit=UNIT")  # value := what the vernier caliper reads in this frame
value=32.6 unit=mm
